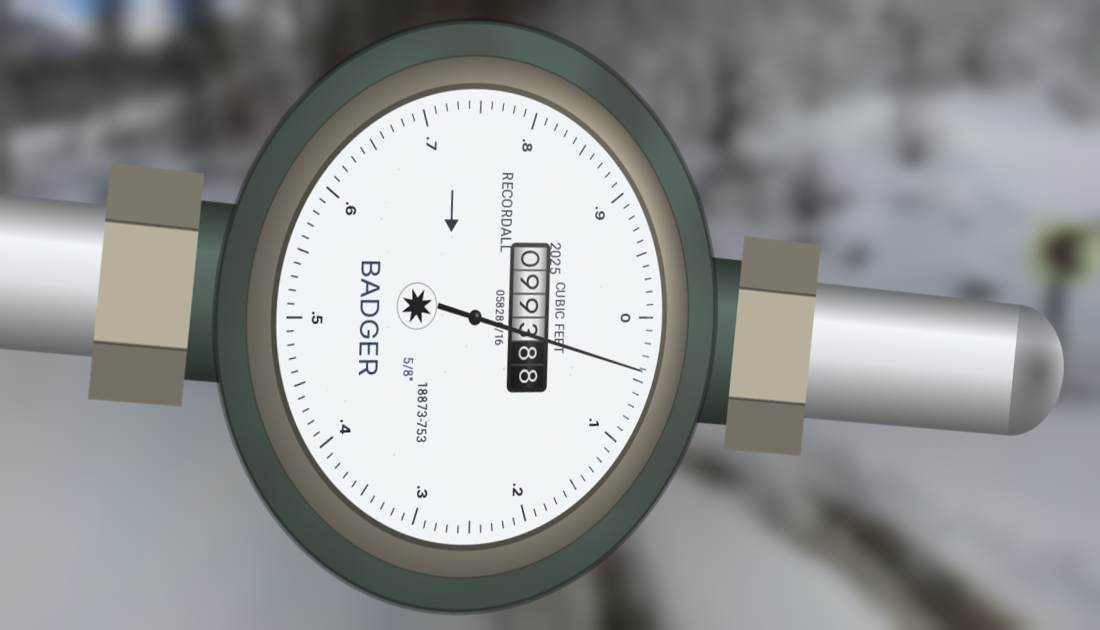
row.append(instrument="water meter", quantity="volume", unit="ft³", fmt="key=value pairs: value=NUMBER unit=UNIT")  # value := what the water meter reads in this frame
value=99388.04 unit=ft³
